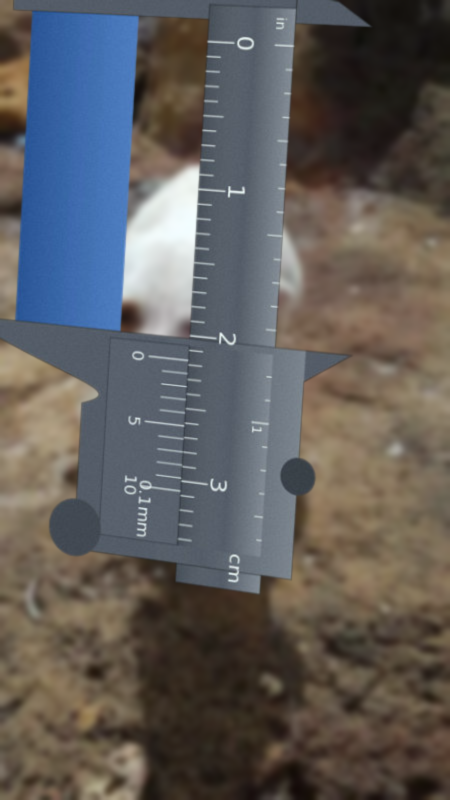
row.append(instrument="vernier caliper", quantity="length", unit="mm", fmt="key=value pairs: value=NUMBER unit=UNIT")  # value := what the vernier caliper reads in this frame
value=21.7 unit=mm
